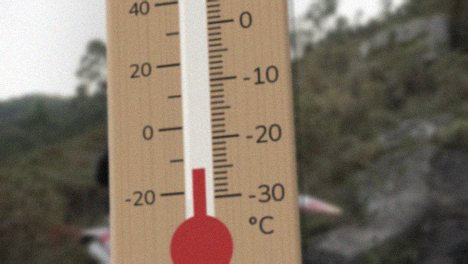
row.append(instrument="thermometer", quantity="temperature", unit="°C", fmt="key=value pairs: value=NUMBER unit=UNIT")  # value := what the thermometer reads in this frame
value=-25 unit=°C
